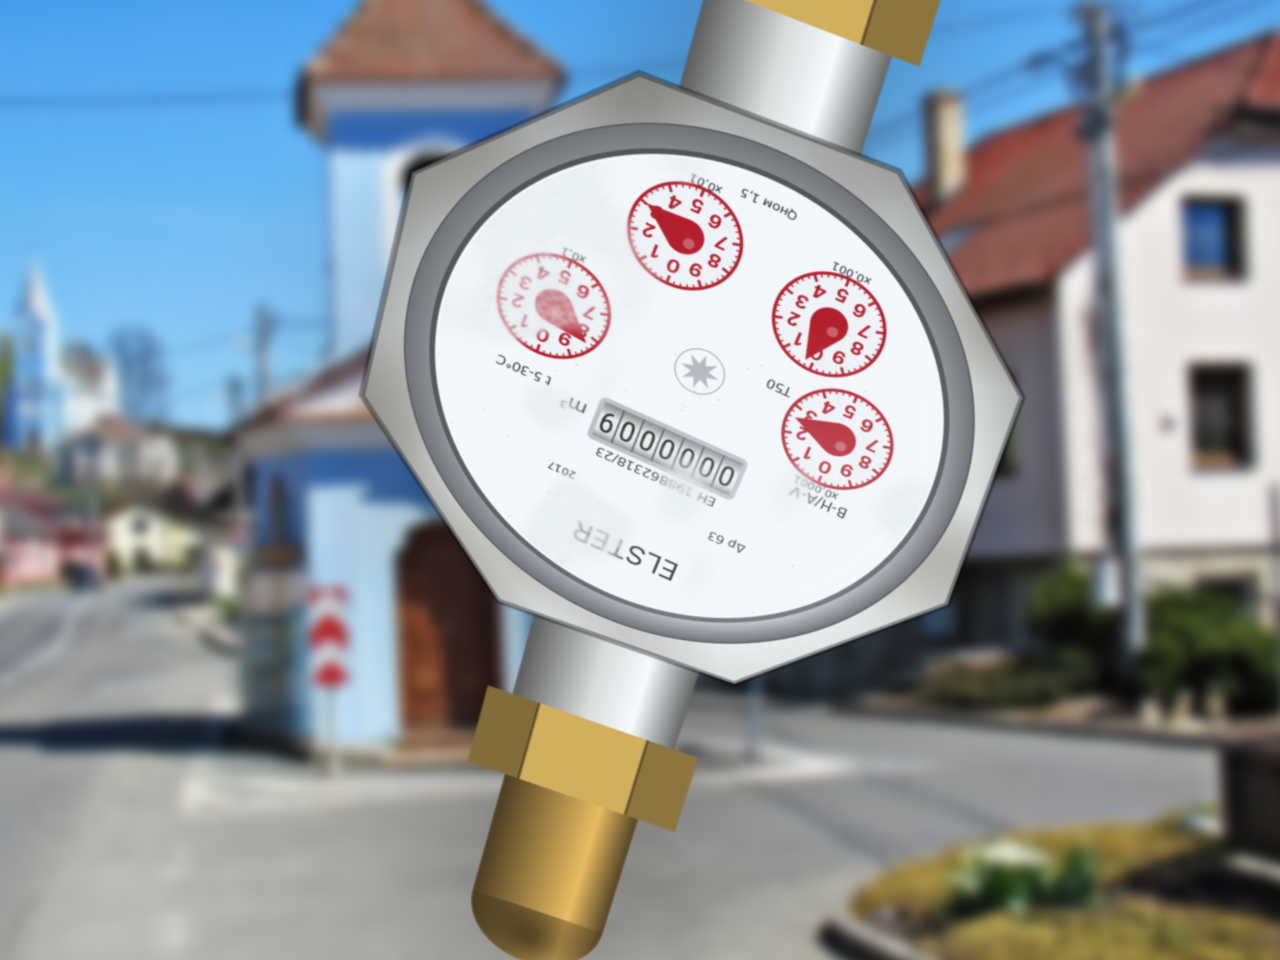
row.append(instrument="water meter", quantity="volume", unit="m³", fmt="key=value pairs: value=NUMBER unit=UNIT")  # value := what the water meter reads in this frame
value=9.8302 unit=m³
